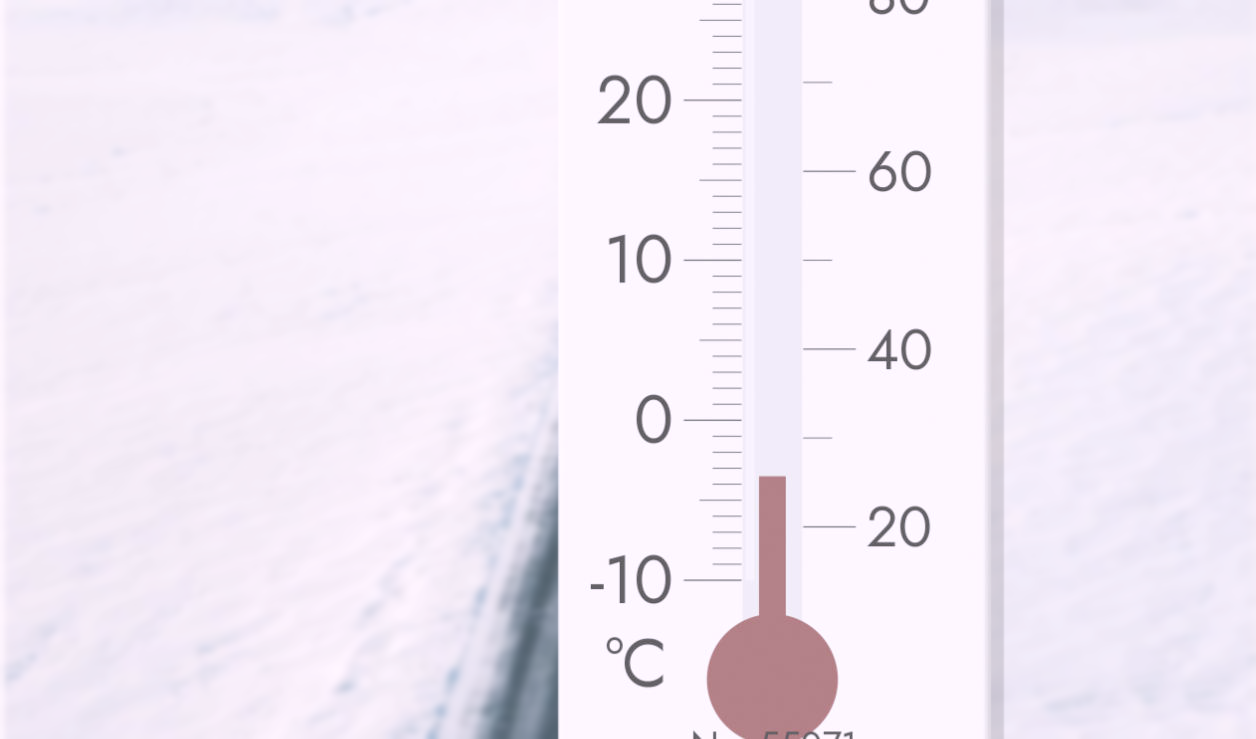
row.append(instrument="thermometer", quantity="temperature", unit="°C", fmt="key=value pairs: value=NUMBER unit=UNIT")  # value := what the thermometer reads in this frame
value=-3.5 unit=°C
